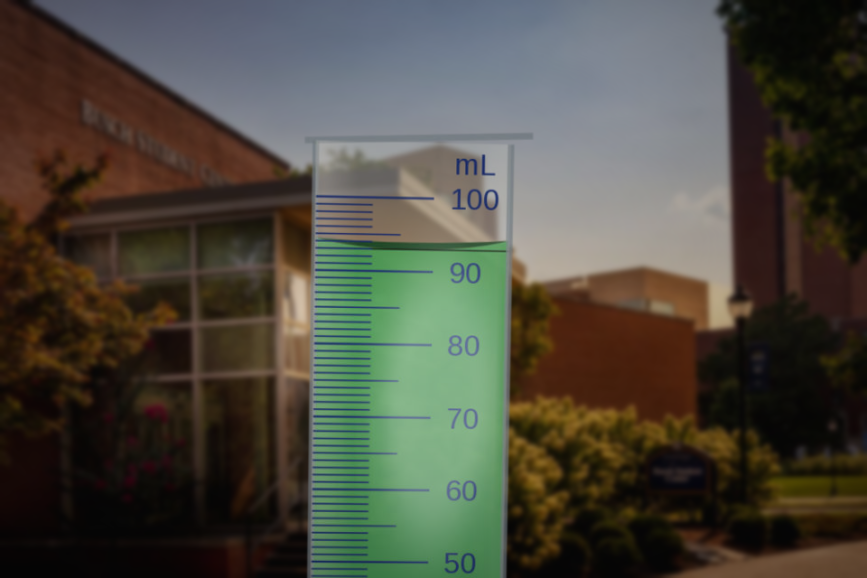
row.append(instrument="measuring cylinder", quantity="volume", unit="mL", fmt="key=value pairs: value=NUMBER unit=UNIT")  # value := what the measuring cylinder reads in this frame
value=93 unit=mL
